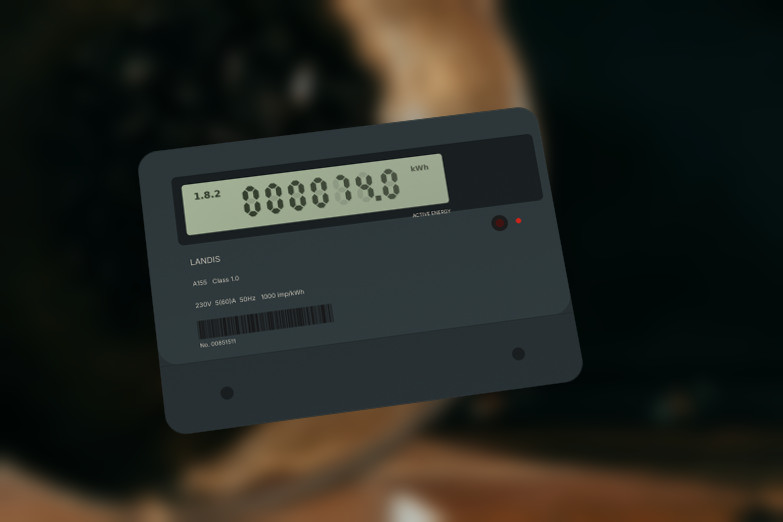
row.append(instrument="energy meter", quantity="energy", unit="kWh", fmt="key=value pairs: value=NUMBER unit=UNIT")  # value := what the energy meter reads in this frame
value=74.0 unit=kWh
